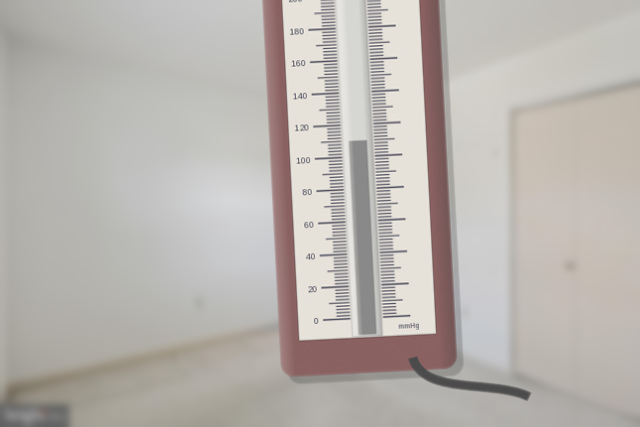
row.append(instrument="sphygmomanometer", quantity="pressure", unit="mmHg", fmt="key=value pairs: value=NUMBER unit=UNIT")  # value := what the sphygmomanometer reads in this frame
value=110 unit=mmHg
